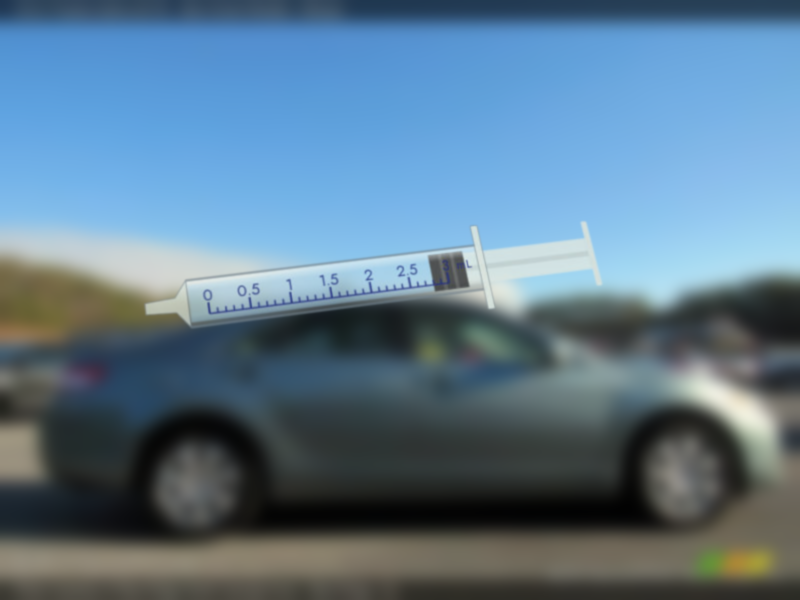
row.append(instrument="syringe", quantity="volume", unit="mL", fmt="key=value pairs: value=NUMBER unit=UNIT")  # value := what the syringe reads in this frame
value=2.8 unit=mL
